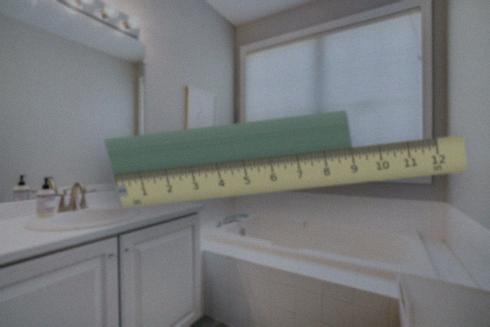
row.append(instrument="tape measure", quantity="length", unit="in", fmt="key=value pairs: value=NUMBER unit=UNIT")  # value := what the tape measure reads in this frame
value=9 unit=in
